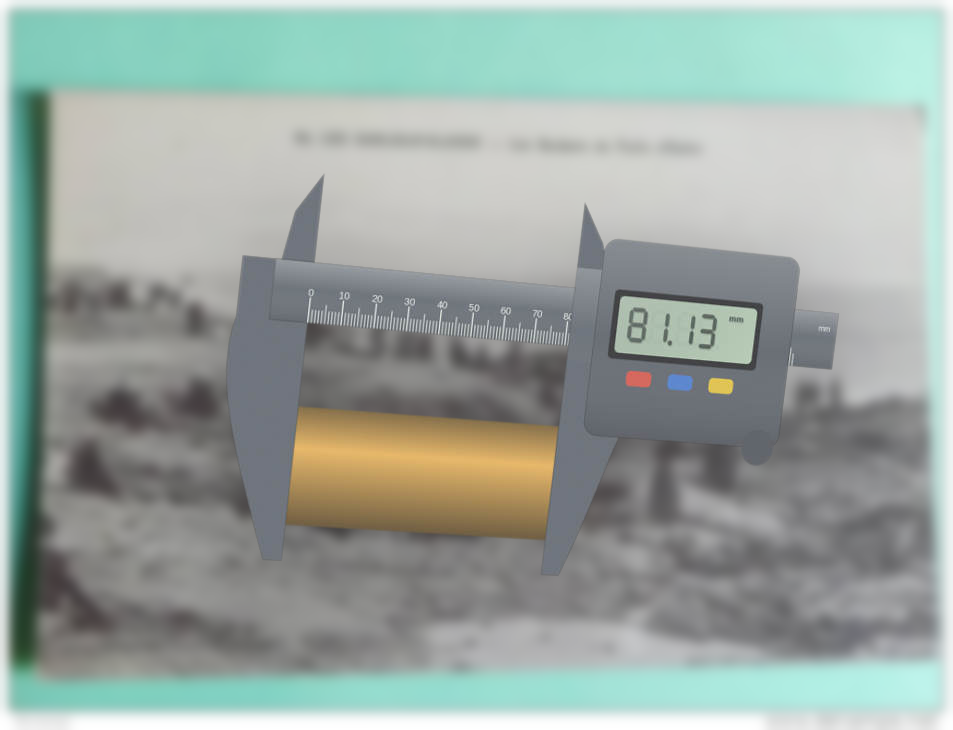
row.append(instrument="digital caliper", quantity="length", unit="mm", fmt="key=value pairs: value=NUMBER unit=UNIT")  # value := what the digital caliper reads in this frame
value=81.13 unit=mm
